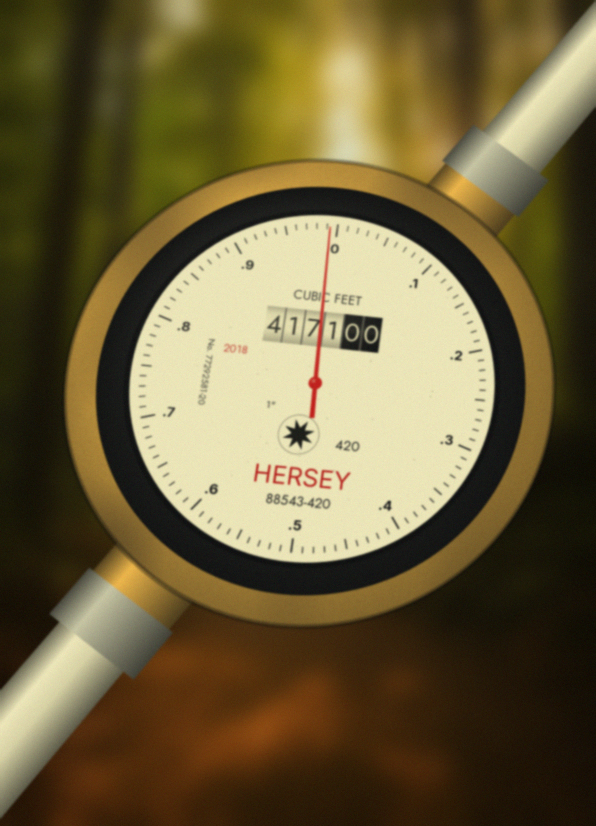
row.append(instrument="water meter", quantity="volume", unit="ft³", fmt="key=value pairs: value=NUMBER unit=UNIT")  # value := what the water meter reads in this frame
value=417099.99 unit=ft³
